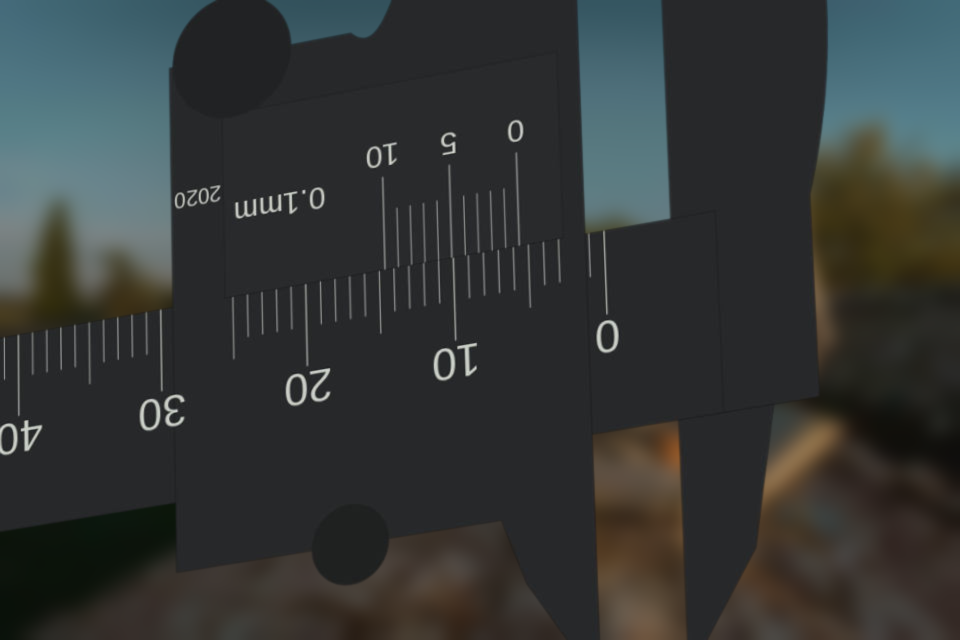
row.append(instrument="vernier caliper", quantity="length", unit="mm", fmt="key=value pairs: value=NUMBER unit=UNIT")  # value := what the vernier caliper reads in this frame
value=5.6 unit=mm
